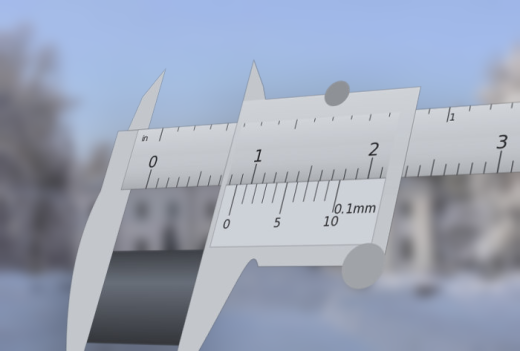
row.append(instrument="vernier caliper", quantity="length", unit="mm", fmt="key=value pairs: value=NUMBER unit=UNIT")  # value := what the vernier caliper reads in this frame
value=8.7 unit=mm
